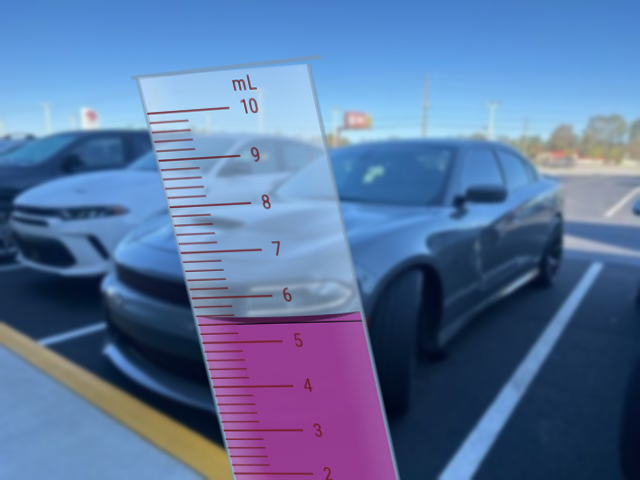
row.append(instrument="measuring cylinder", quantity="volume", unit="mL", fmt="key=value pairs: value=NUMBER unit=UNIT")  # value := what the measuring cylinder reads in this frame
value=5.4 unit=mL
